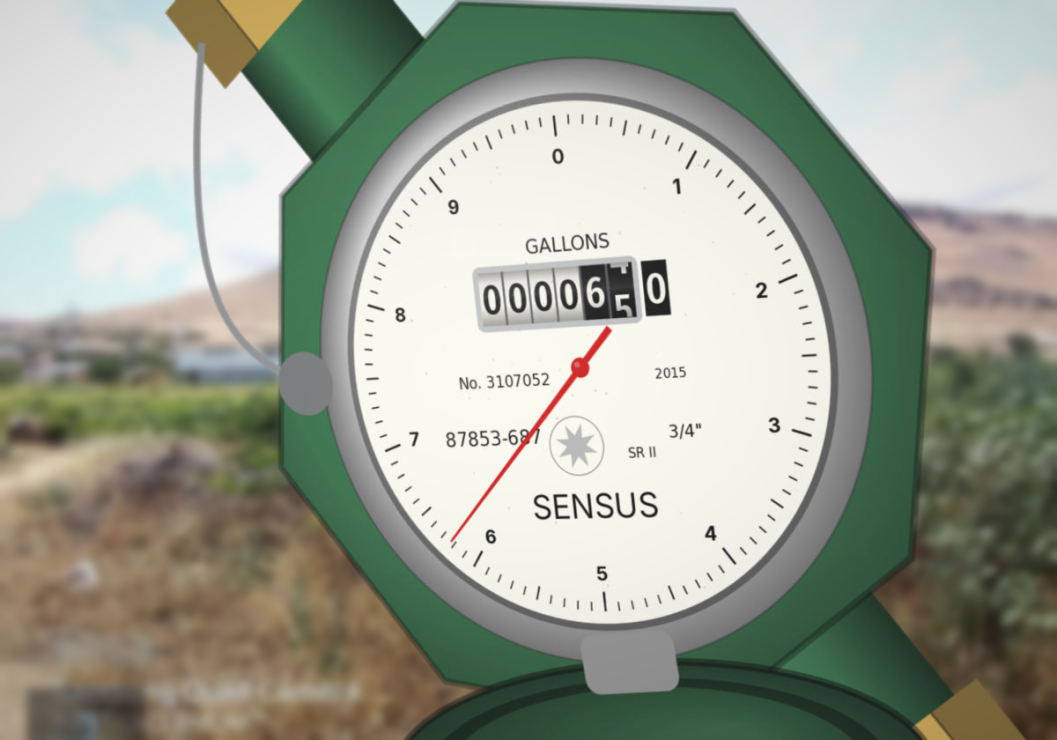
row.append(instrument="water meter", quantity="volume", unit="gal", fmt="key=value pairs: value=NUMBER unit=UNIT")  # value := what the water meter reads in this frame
value=646.2 unit=gal
